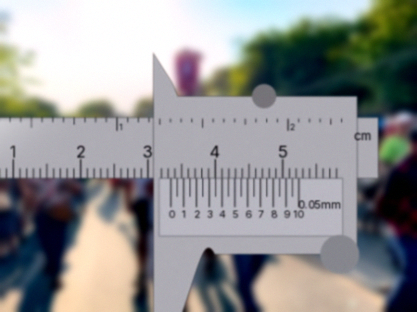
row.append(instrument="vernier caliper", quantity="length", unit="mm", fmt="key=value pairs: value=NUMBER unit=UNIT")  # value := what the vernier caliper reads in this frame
value=33.4 unit=mm
